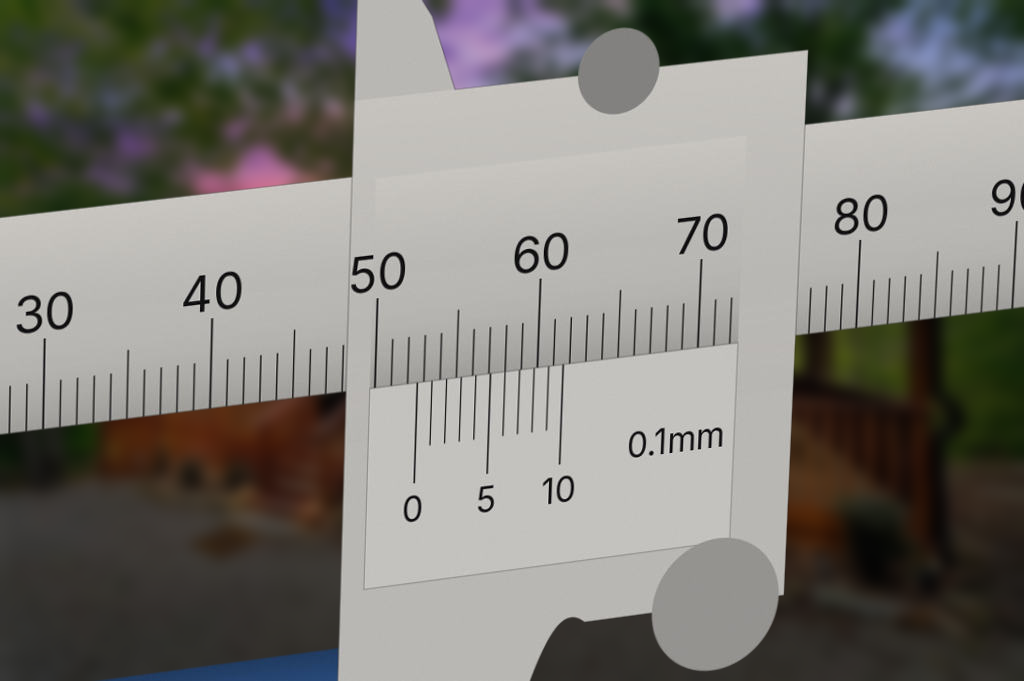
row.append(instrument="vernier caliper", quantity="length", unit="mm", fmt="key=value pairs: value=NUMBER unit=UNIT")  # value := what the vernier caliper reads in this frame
value=52.6 unit=mm
